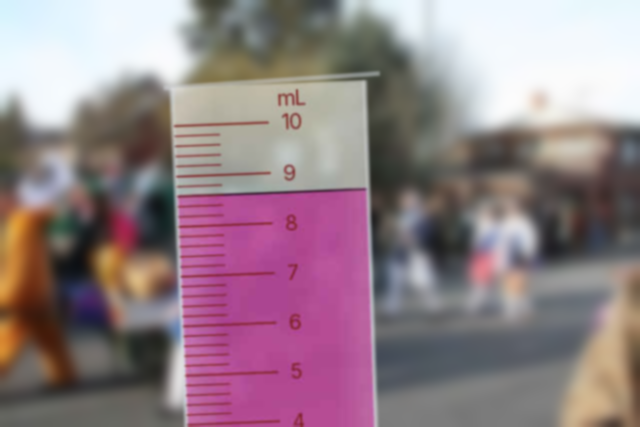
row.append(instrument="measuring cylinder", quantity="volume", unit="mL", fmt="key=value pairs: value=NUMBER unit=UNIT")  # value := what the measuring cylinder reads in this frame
value=8.6 unit=mL
